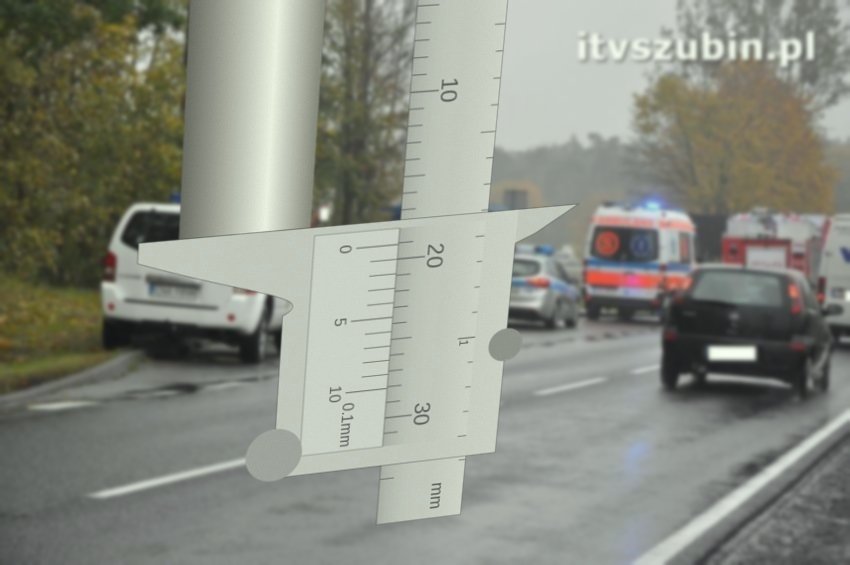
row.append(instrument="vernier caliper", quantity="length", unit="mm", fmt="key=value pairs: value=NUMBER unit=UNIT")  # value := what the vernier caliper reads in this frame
value=19.1 unit=mm
